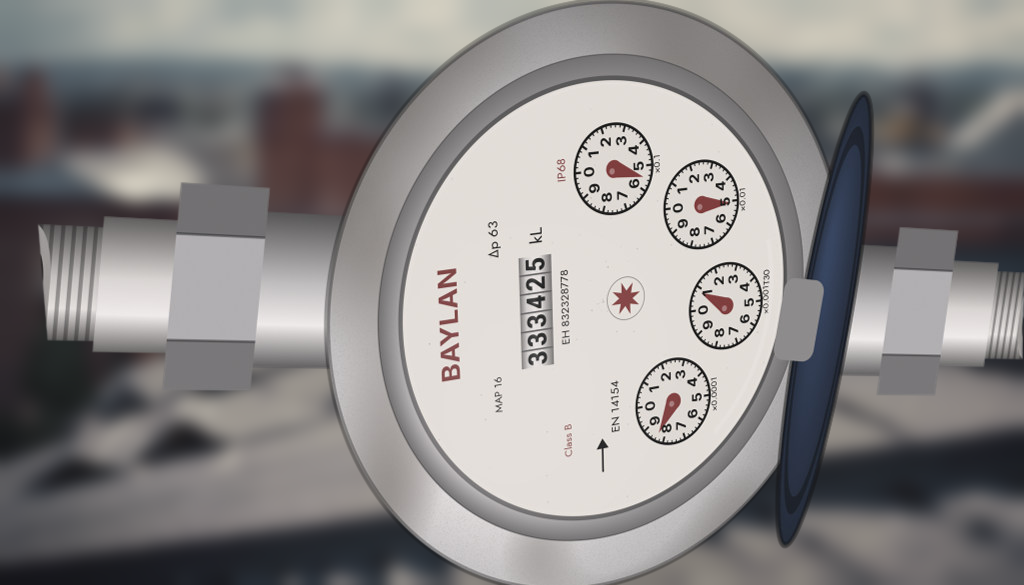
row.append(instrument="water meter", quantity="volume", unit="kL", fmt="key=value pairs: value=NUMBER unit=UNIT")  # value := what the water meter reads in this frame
value=333425.5508 unit=kL
